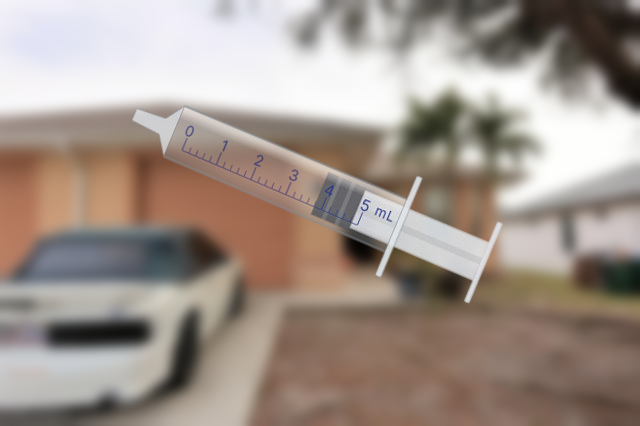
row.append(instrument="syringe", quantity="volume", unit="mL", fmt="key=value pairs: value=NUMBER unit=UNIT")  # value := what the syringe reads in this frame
value=3.8 unit=mL
